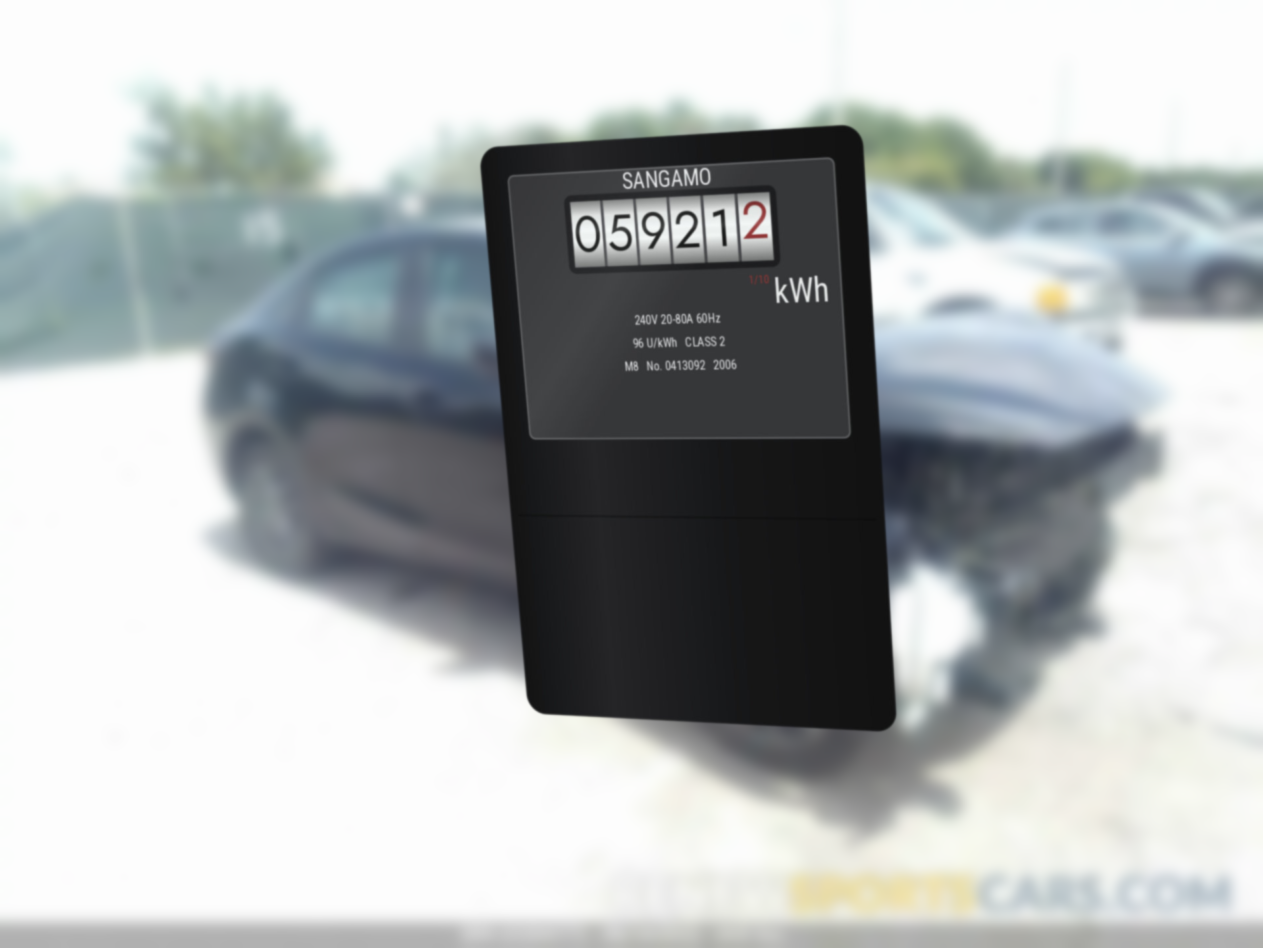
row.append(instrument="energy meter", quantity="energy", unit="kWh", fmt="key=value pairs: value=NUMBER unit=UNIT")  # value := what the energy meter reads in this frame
value=5921.2 unit=kWh
